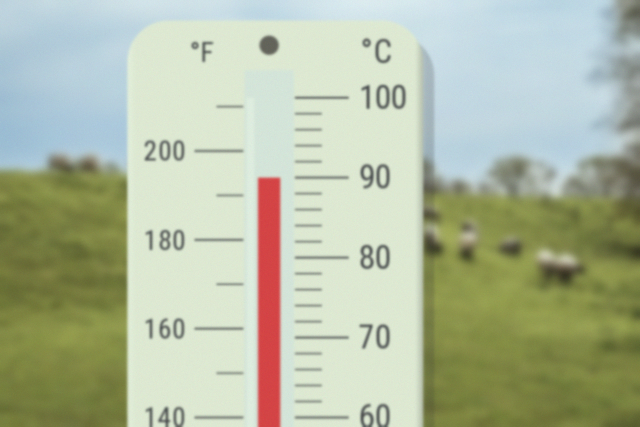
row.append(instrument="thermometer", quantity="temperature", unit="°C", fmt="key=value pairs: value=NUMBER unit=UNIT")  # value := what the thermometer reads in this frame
value=90 unit=°C
